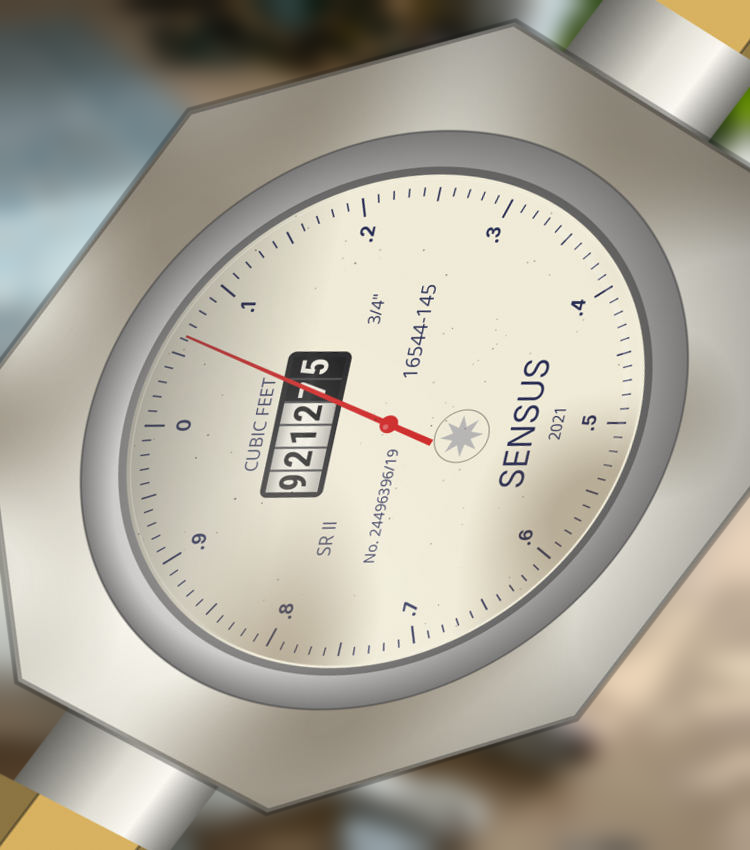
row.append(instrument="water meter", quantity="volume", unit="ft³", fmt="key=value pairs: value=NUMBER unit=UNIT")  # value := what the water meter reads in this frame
value=921275.06 unit=ft³
